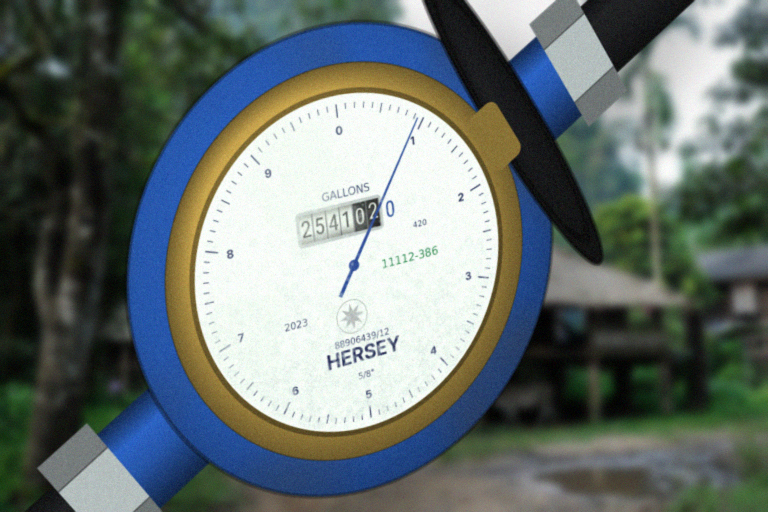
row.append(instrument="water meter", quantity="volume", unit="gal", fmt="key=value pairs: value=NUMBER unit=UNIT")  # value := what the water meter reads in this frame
value=2541020.9 unit=gal
